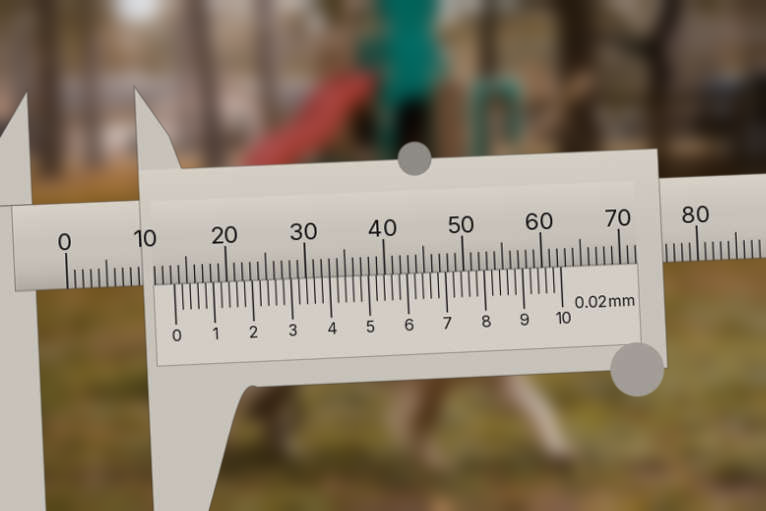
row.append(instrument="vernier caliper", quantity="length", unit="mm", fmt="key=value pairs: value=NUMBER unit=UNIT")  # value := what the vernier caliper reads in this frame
value=13.4 unit=mm
